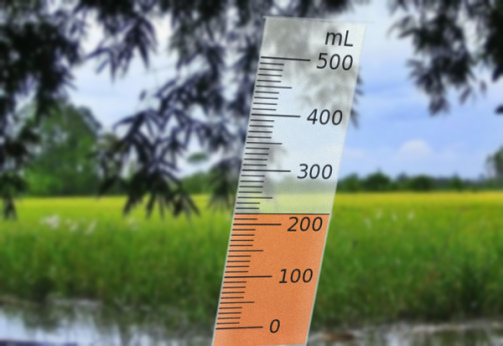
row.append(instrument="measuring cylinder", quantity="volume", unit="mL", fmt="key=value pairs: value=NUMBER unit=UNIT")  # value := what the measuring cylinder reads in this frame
value=220 unit=mL
